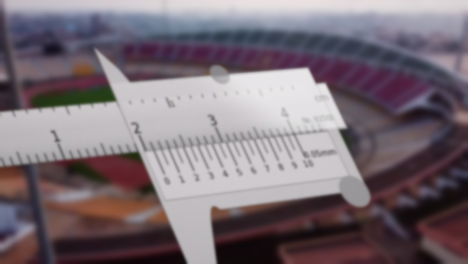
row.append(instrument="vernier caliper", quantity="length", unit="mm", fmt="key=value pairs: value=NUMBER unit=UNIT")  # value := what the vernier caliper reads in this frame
value=21.0 unit=mm
